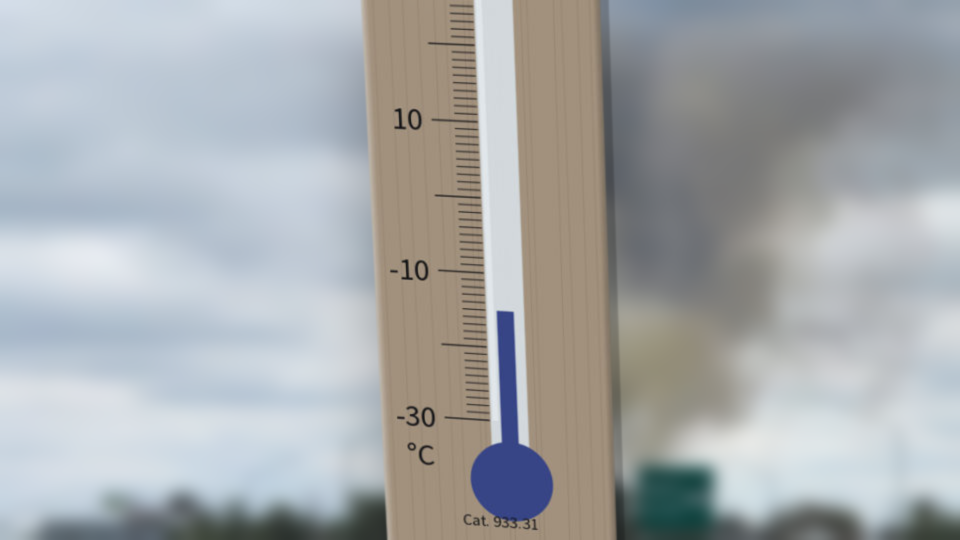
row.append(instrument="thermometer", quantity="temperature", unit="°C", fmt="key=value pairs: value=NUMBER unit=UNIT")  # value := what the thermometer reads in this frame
value=-15 unit=°C
